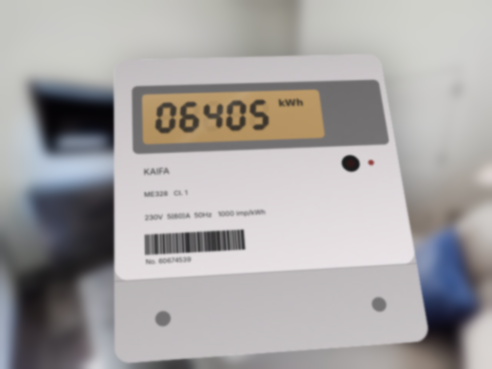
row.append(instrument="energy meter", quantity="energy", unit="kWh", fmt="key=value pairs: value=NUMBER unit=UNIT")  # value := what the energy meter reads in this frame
value=6405 unit=kWh
